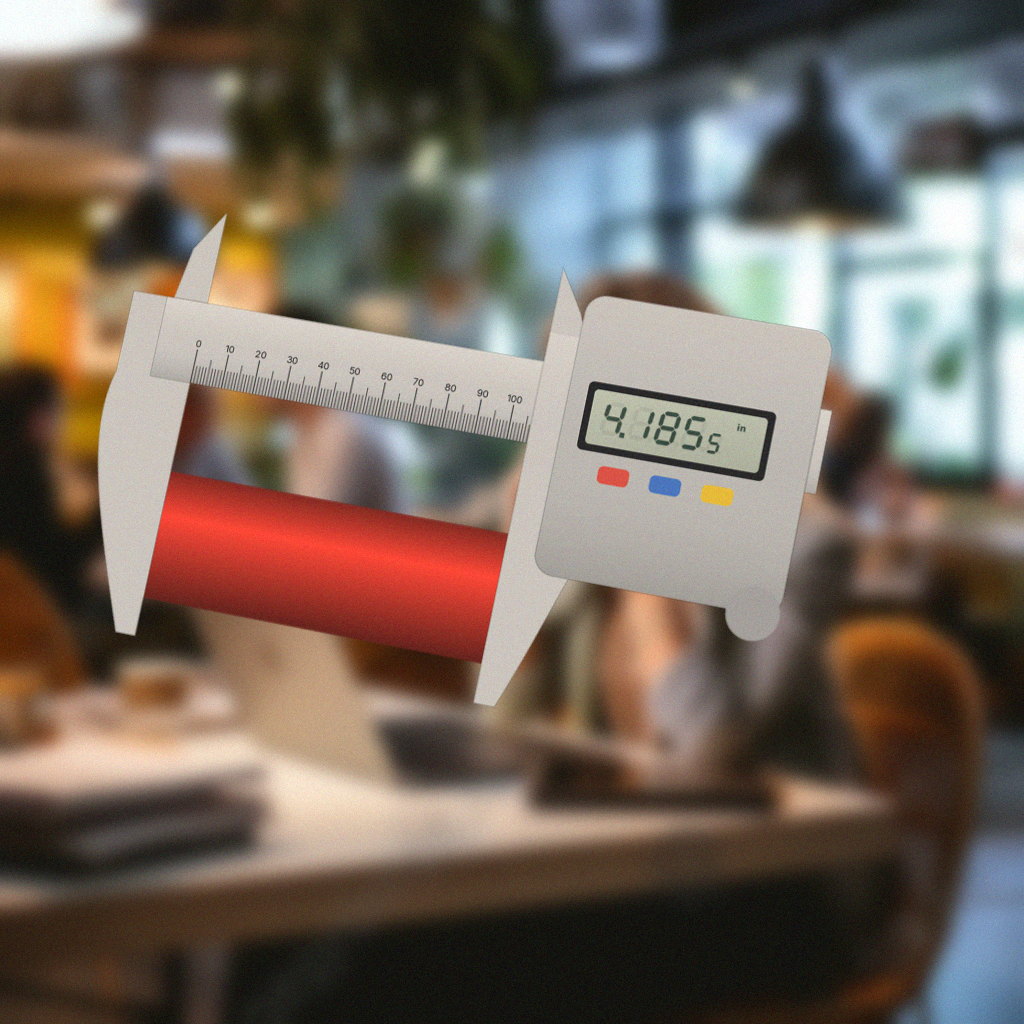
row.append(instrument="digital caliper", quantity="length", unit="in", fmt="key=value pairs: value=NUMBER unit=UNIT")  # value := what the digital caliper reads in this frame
value=4.1855 unit=in
